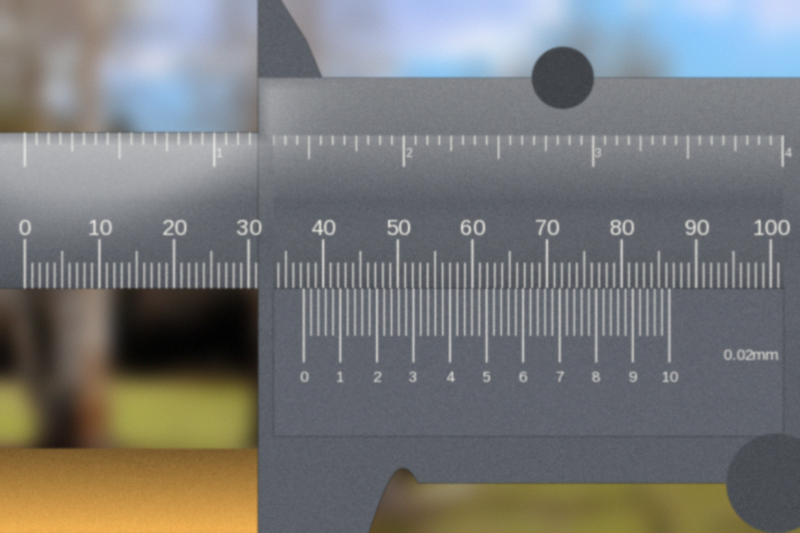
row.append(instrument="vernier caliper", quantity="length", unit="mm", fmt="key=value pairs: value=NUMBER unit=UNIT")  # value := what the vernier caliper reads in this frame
value=37.4 unit=mm
